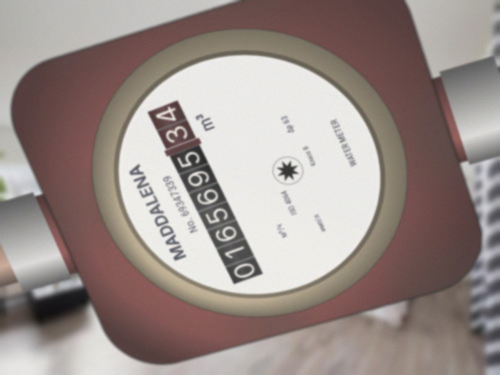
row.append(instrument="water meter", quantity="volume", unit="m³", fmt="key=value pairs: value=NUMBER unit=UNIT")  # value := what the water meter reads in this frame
value=165695.34 unit=m³
